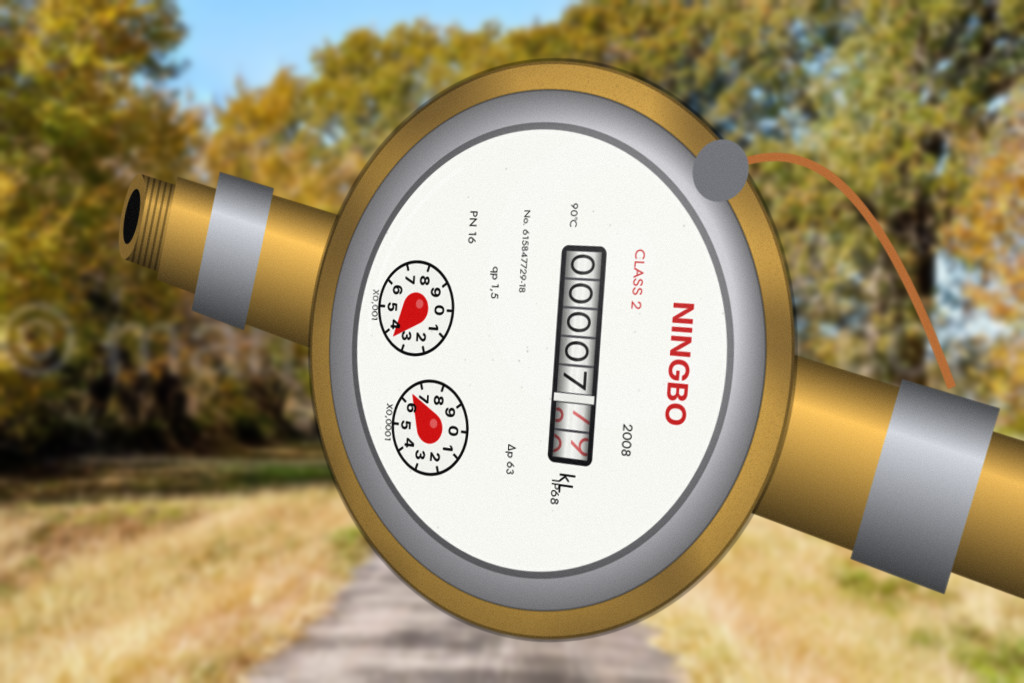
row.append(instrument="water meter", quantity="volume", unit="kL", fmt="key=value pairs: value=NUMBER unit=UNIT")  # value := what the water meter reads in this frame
value=7.7936 unit=kL
